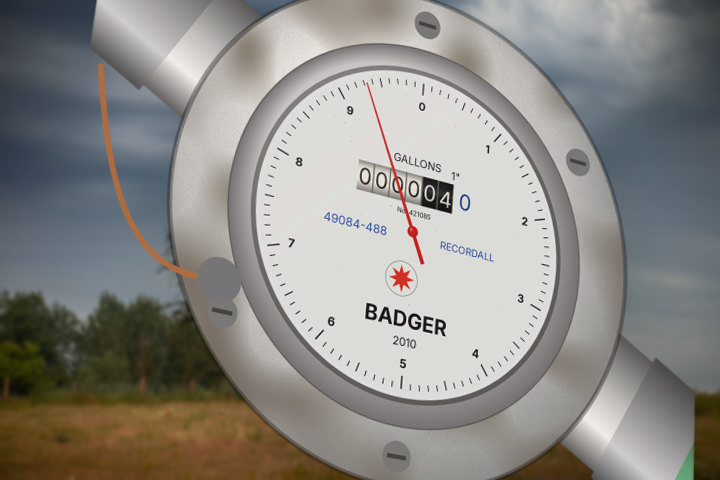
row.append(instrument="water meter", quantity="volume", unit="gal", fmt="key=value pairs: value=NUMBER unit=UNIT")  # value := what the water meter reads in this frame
value=39.3 unit=gal
